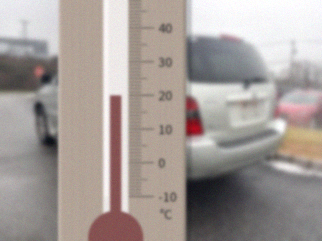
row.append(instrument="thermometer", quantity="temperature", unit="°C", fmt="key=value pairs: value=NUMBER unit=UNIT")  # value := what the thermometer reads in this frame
value=20 unit=°C
